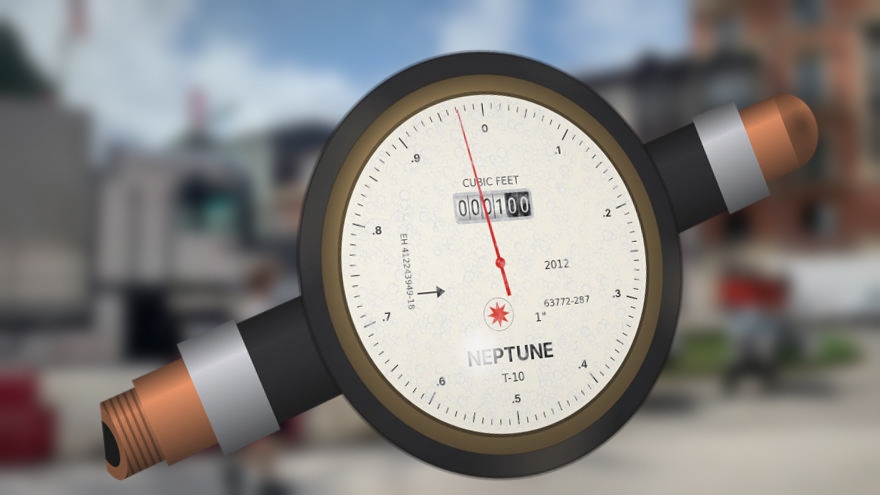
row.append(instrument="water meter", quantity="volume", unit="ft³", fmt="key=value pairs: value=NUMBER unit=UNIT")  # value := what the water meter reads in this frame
value=99.97 unit=ft³
